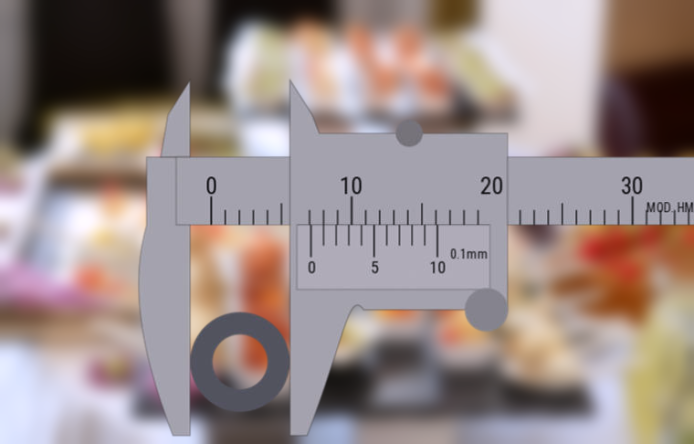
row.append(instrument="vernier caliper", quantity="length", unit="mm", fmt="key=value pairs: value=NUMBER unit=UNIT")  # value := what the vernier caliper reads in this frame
value=7.1 unit=mm
